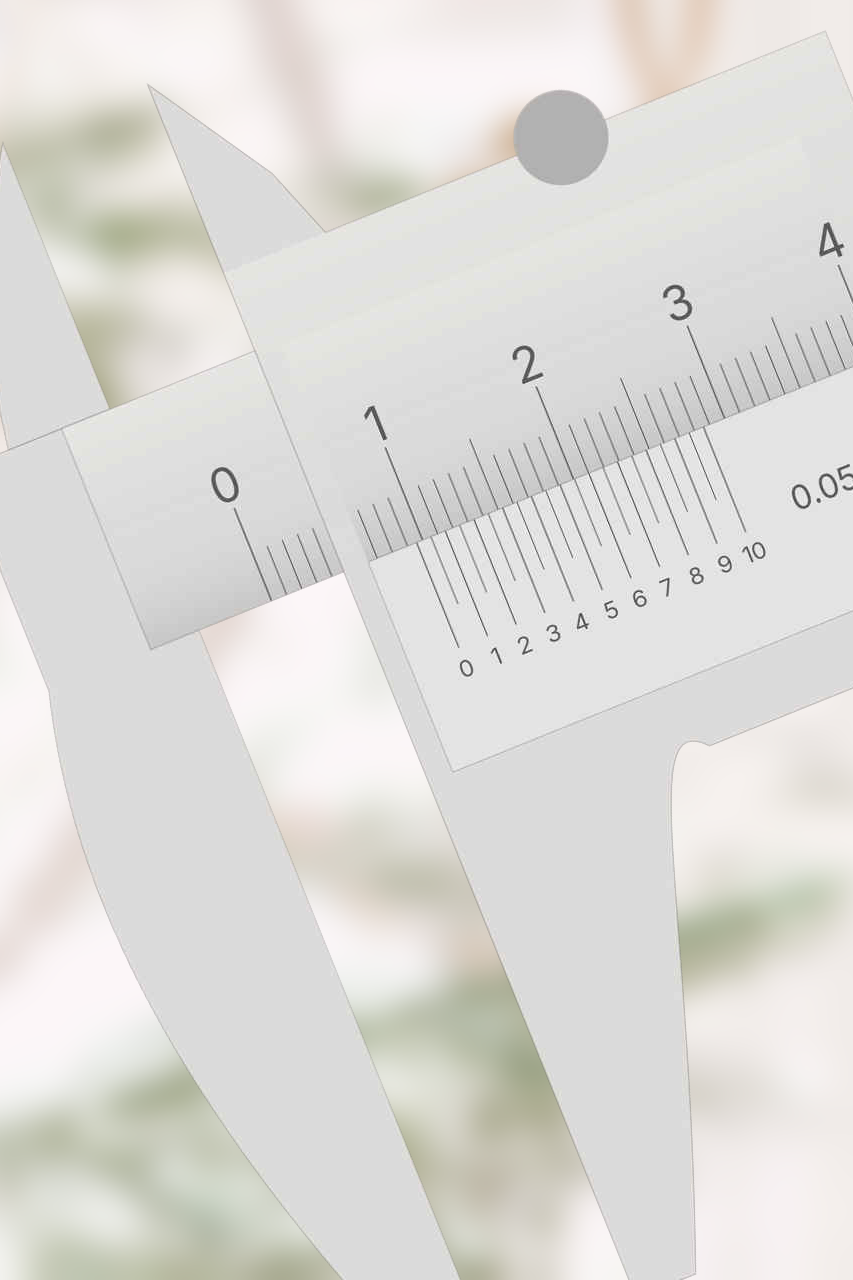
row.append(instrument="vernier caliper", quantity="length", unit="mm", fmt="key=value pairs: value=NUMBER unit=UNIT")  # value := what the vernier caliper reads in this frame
value=9.6 unit=mm
